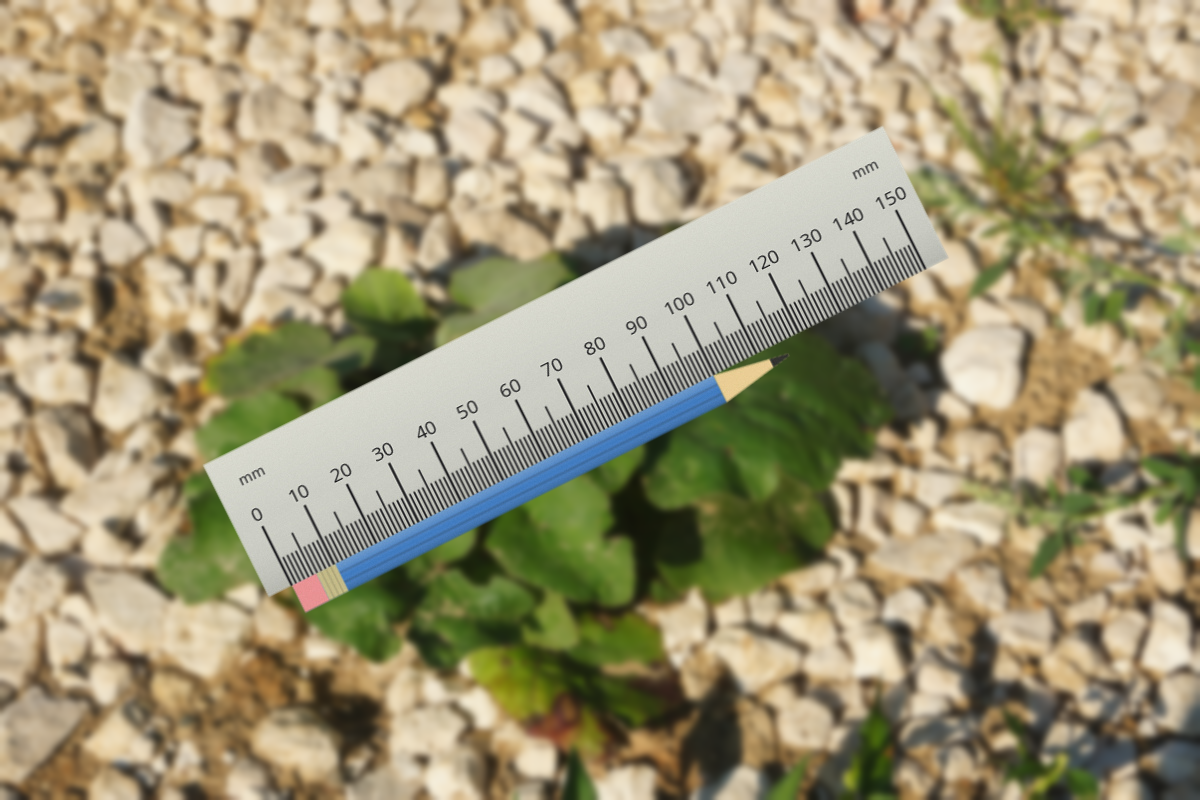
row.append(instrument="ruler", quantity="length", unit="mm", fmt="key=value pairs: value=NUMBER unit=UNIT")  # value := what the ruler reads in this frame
value=116 unit=mm
